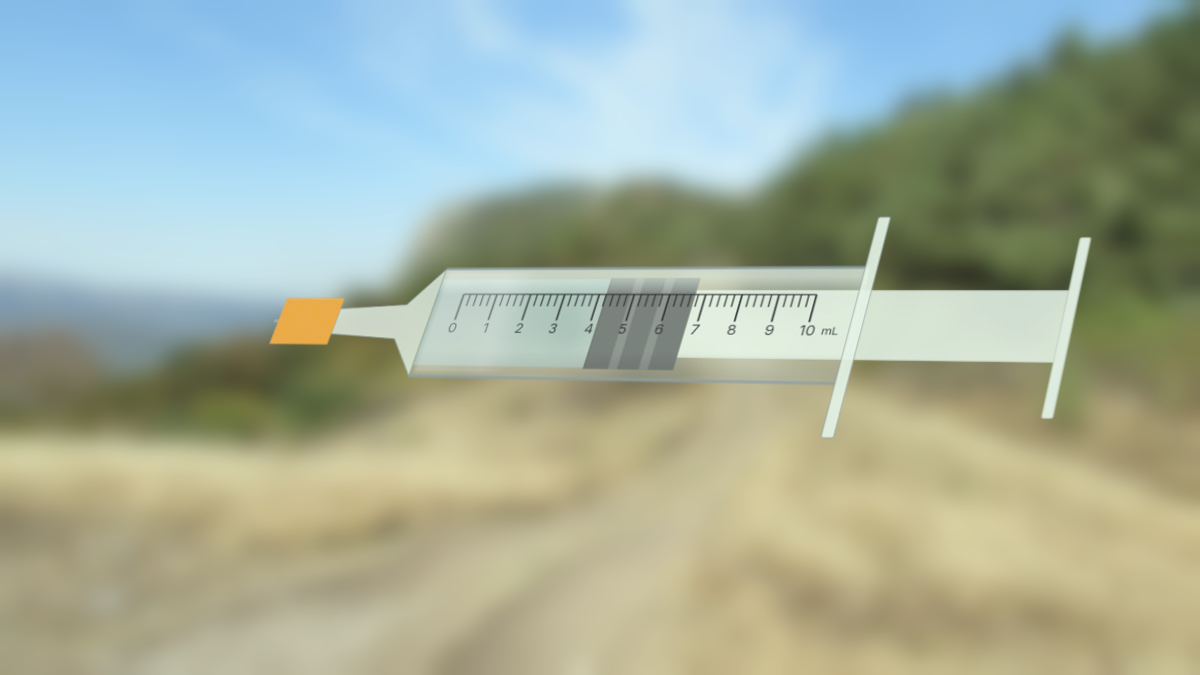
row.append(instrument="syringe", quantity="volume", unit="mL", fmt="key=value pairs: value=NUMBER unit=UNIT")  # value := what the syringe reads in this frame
value=4.2 unit=mL
